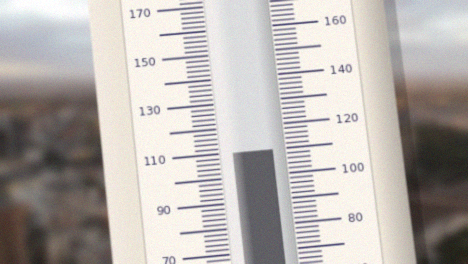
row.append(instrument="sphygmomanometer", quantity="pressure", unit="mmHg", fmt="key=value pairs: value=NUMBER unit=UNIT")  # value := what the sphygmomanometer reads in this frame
value=110 unit=mmHg
